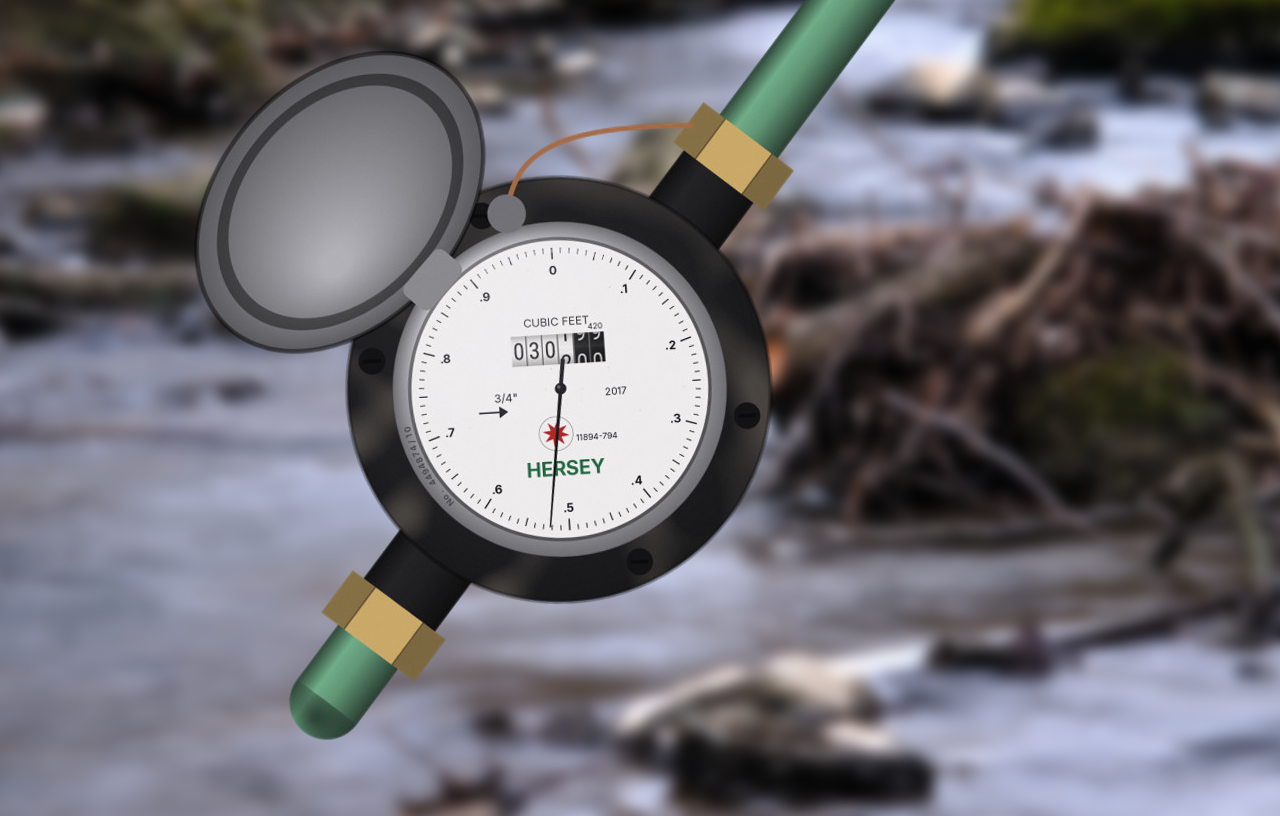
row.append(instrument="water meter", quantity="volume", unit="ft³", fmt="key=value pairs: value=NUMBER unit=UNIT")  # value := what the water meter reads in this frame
value=30199.52 unit=ft³
